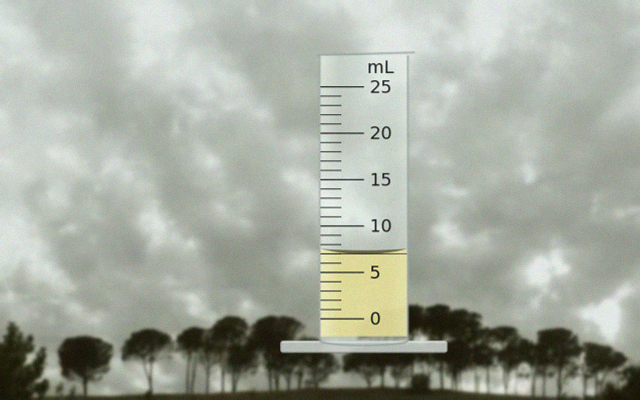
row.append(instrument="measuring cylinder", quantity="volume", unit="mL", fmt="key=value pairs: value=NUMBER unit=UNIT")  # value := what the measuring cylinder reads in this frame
value=7 unit=mL
